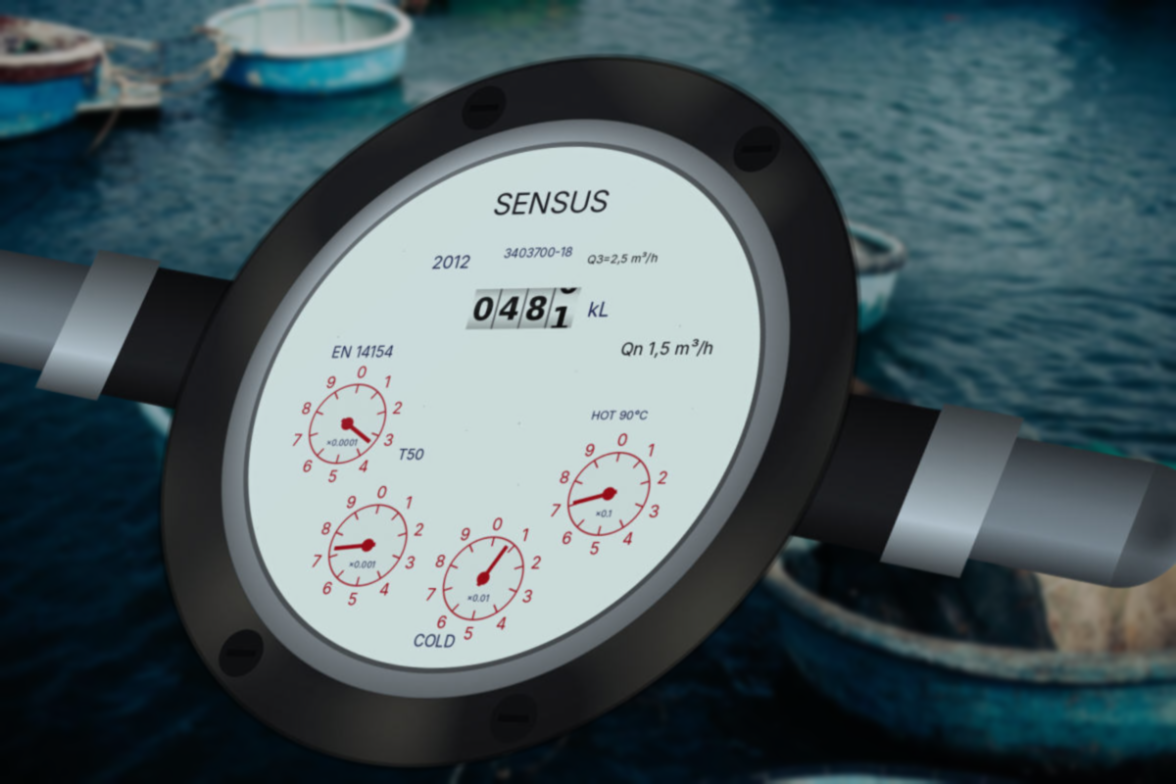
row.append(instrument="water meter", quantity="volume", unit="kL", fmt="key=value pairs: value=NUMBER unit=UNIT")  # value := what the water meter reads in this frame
value=480.7073 unit=kL
